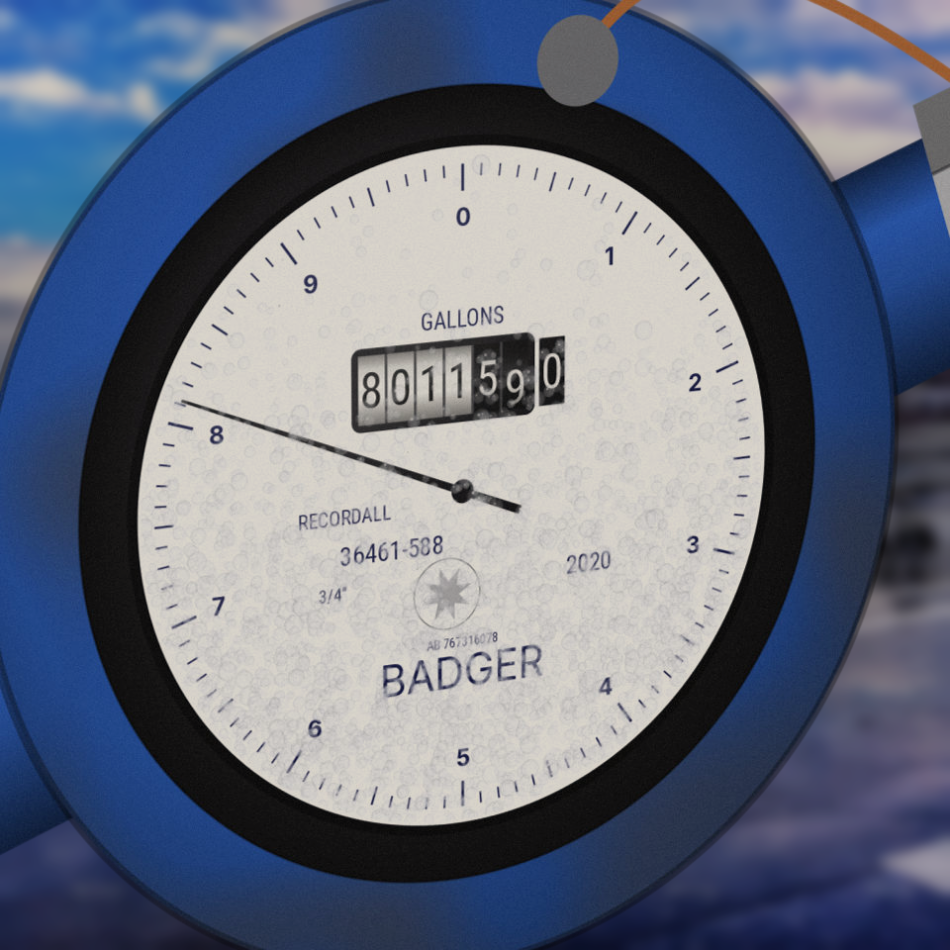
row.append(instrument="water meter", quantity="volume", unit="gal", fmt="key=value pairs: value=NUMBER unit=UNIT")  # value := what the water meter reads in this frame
value=8011588.1 unit=gal
